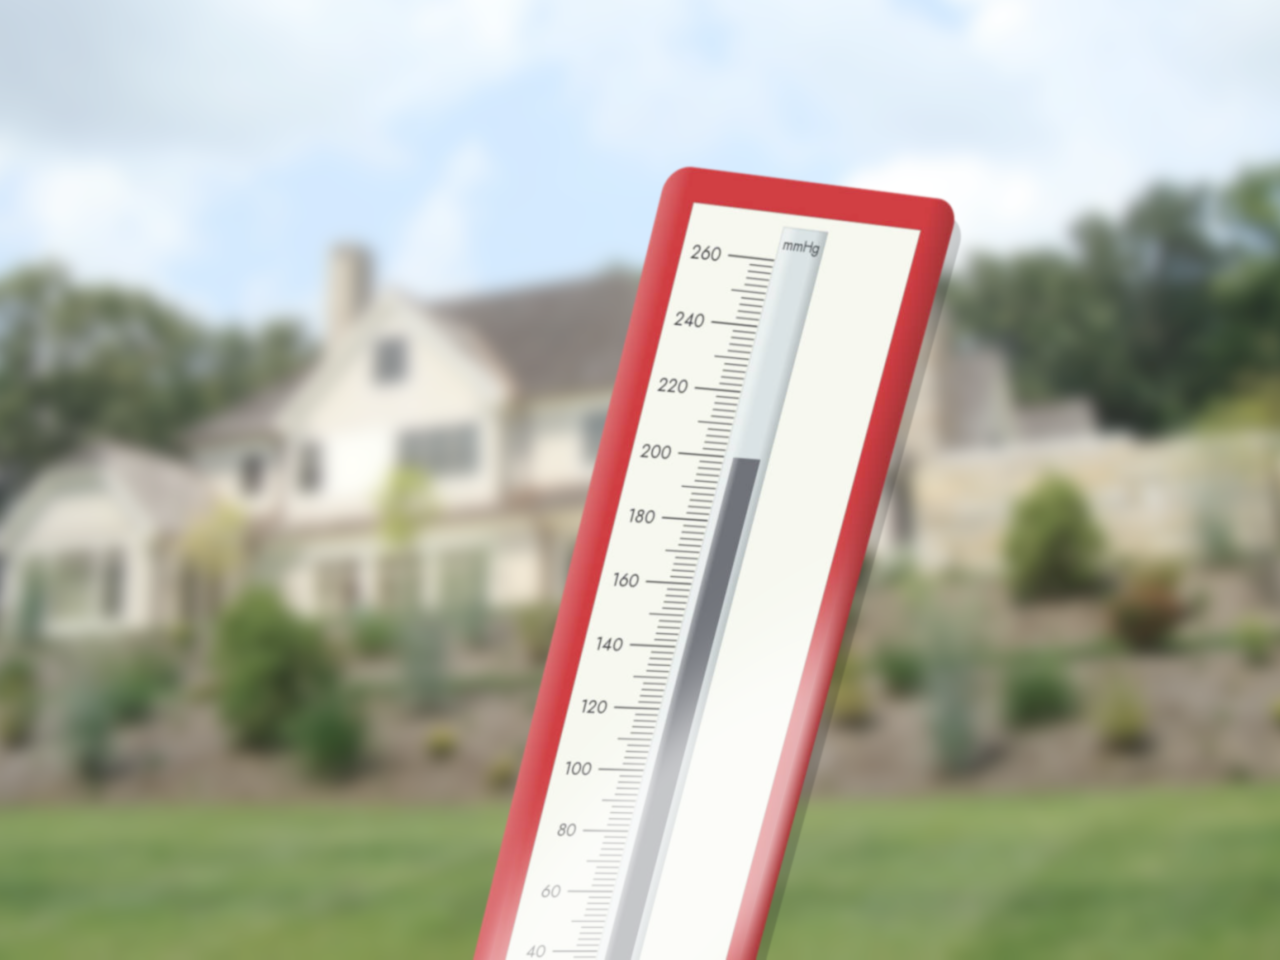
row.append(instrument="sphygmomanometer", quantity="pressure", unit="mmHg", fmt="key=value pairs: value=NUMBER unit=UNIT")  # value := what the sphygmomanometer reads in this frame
value=200 unit=mmHg
